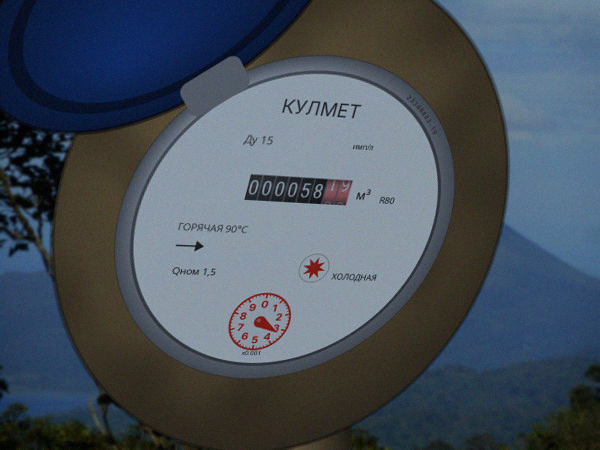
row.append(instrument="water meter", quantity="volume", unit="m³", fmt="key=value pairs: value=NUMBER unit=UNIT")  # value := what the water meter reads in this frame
value=58.193 unit=m³
